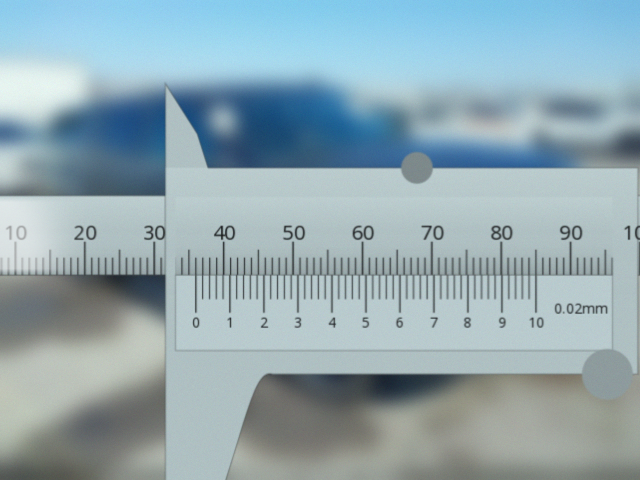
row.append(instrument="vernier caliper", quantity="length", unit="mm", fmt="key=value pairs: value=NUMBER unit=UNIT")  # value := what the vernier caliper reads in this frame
value=36.0 unit=mm
